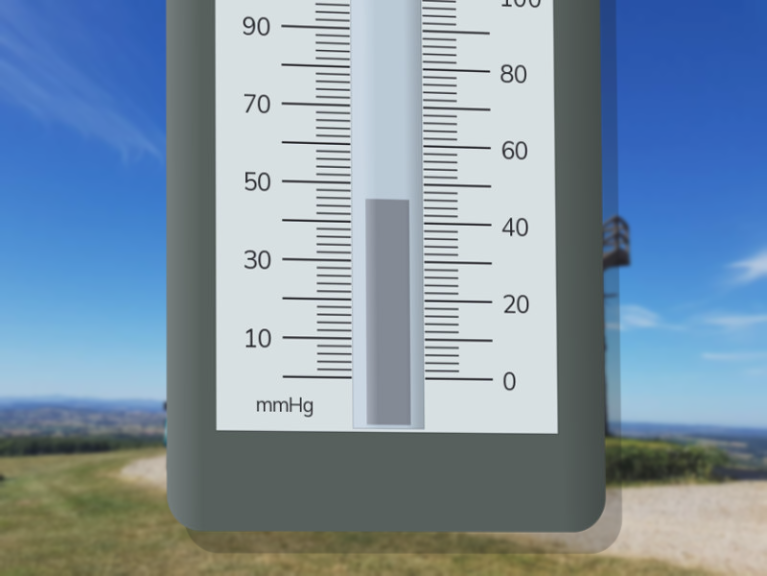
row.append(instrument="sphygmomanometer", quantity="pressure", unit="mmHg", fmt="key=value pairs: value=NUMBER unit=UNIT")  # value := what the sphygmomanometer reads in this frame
value=46 unit=mmHg
